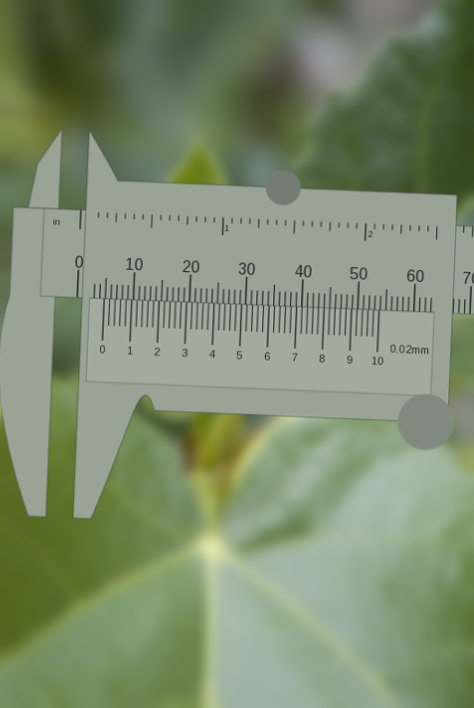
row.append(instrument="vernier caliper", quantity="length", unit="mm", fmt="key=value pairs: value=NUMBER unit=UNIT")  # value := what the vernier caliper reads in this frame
value=4.8 unit=mm
